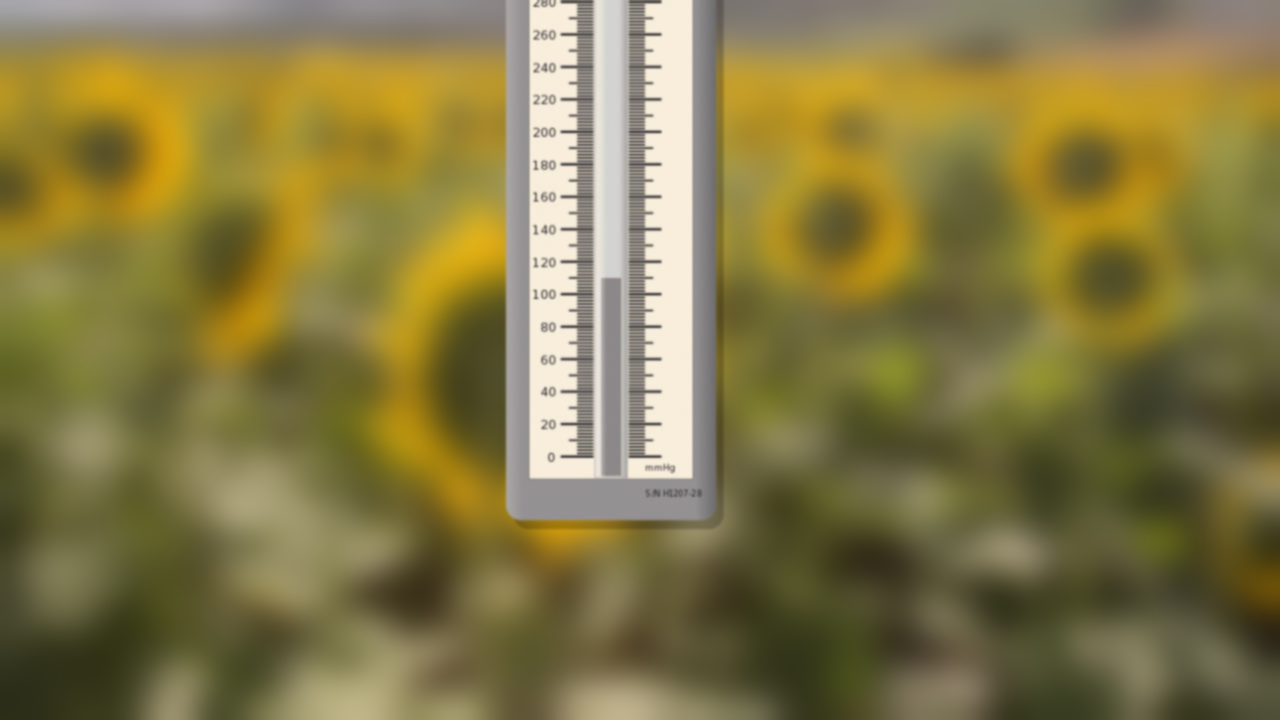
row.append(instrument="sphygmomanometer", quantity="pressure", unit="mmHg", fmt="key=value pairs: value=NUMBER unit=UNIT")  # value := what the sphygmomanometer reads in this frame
value=110 unit=mmHg
